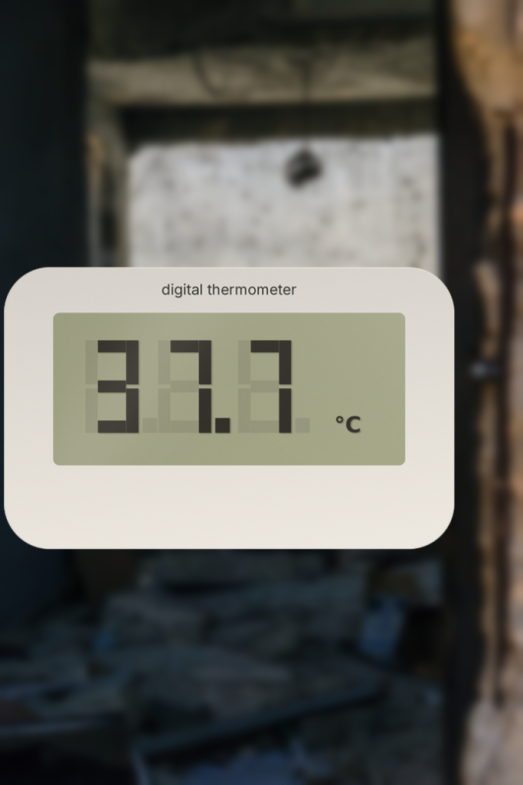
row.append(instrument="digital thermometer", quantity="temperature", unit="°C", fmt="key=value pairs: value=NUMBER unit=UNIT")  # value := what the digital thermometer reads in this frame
value=37.7 unit=°C
